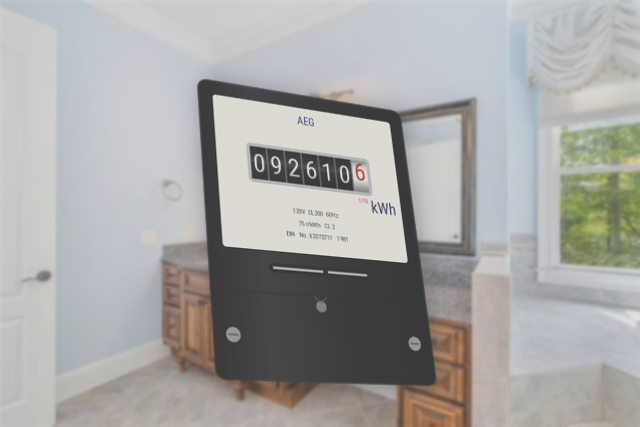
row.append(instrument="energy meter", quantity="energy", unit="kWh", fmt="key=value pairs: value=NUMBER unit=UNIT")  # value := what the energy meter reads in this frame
value=92610.6 unit=kWh
